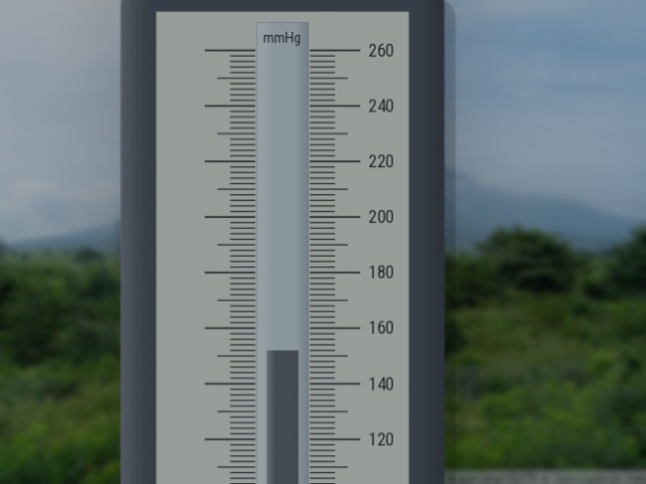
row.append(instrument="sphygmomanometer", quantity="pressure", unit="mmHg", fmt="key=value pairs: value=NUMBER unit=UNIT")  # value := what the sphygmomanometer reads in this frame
value=152 unit=mmHg
